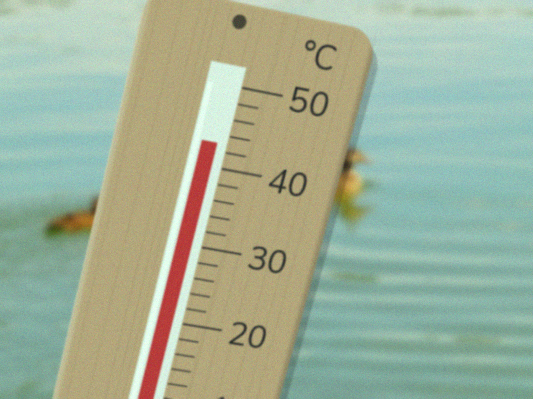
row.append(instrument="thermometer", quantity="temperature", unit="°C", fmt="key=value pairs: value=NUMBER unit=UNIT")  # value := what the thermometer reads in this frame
value=43 unit=°C
